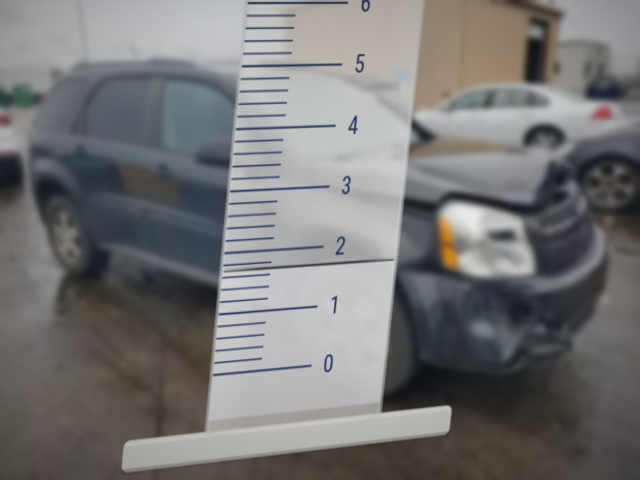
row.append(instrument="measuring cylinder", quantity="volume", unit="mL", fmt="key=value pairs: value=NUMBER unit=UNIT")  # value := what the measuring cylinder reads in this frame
value=1.7 unit=mL
